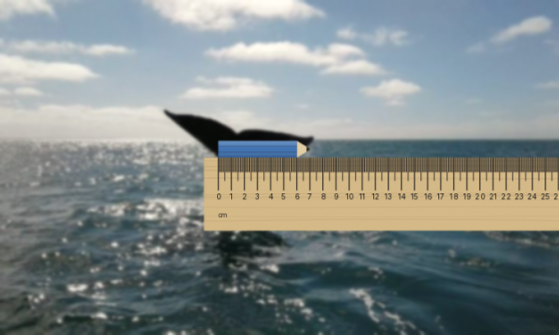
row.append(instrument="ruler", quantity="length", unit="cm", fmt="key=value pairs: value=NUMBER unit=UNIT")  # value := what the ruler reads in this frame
value=7 unit=cm
